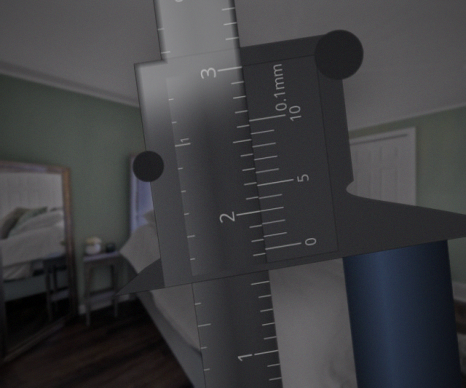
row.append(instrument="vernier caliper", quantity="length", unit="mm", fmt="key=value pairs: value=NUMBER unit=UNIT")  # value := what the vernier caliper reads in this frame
value=17.3 unit=mm
